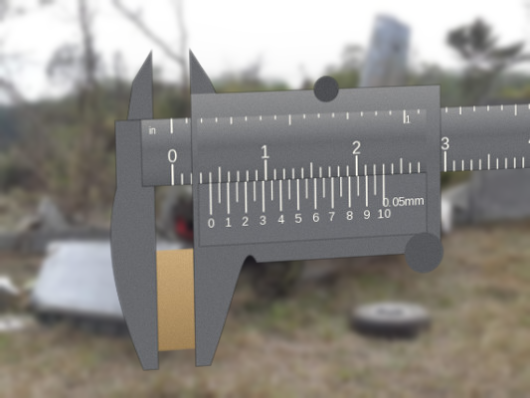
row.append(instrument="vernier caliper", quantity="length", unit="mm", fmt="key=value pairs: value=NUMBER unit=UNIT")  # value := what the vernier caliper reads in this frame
value=4.0 unit=mm
